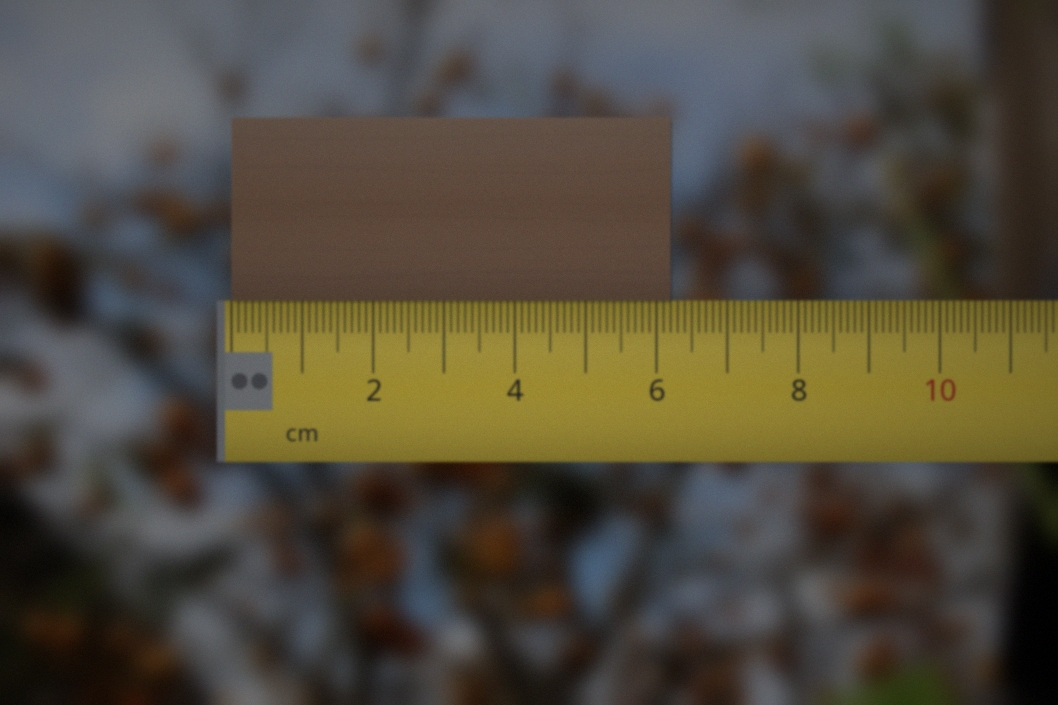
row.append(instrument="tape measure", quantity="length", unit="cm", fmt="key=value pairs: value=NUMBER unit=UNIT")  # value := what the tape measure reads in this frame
value=6.2 unit=cm
